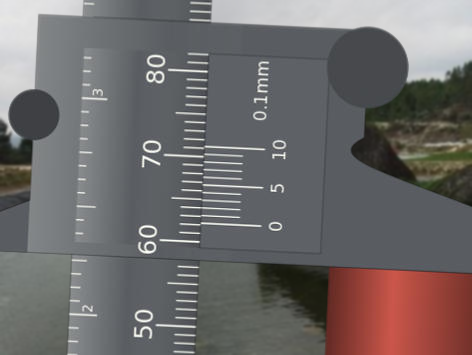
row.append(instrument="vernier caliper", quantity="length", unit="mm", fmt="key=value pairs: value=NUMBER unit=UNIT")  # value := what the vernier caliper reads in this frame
value=62.2 unit=mm
